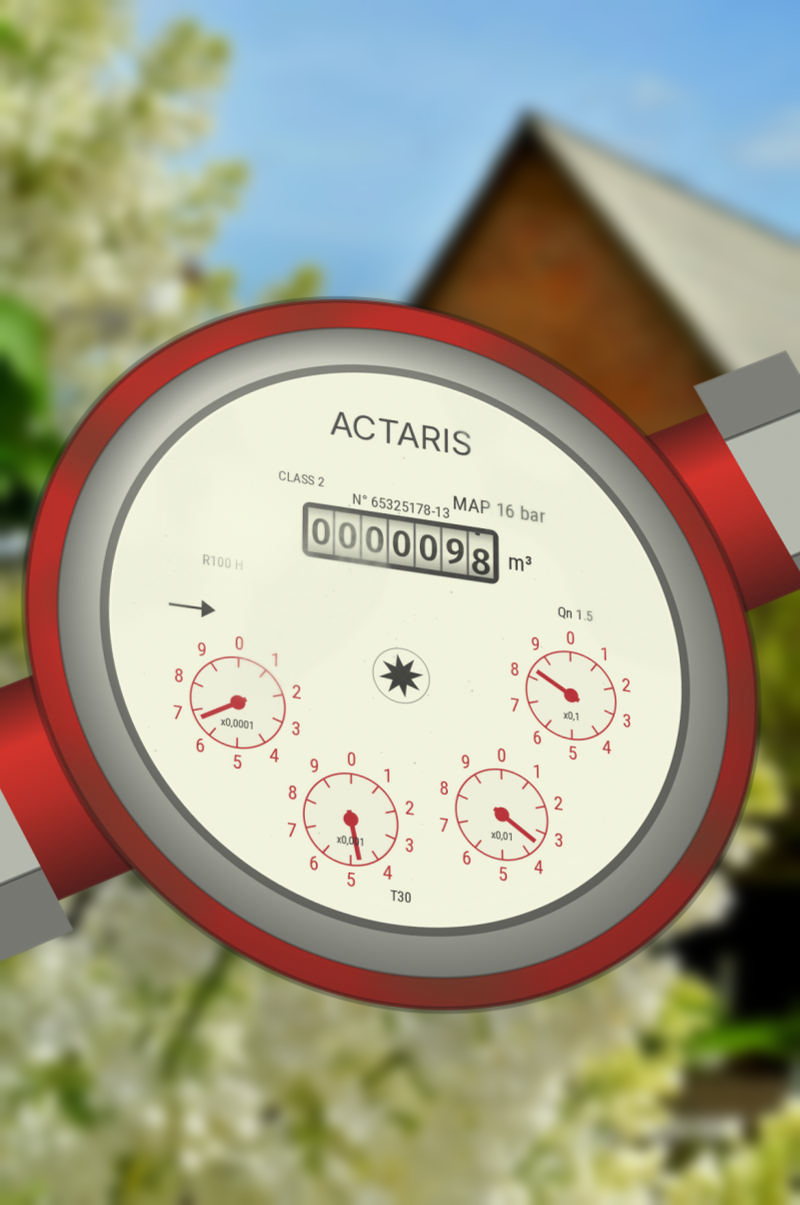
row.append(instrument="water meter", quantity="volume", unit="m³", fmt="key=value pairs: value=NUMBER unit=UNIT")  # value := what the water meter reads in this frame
value=97.8346 unit=m³
